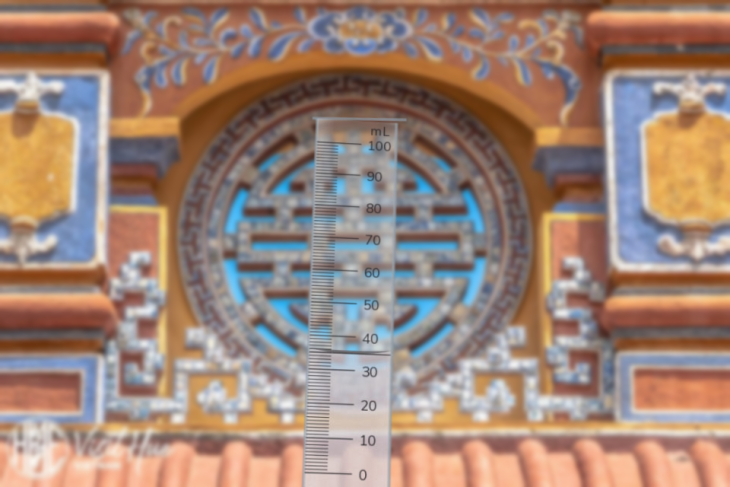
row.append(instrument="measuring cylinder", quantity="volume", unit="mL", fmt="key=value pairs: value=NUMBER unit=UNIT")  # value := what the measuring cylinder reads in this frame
value=35 unit=mL
